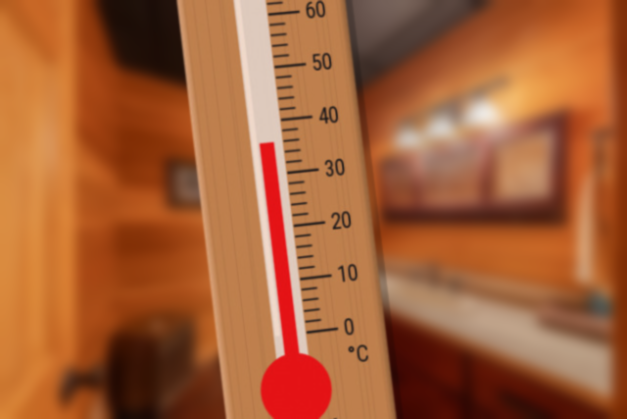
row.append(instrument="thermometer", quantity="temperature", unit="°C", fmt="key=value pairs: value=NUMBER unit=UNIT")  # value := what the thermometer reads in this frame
value=36 unit=°C
